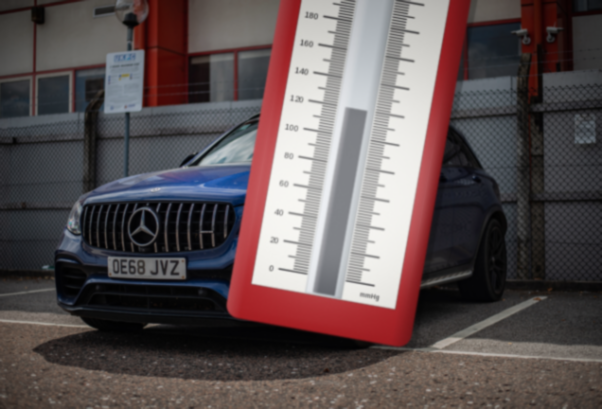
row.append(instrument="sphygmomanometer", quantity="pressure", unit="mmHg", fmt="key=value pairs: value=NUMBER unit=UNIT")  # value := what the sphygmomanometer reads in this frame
value=120 unit=mmHg
